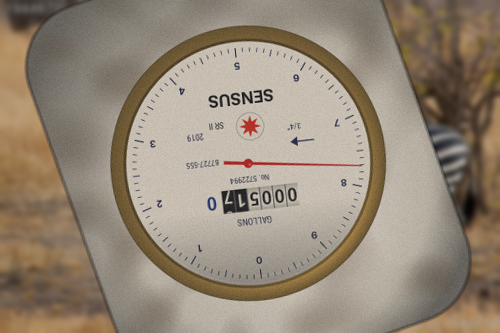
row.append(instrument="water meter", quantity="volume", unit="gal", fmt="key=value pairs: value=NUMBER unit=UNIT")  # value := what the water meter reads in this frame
value=5167.7 unit=gal
